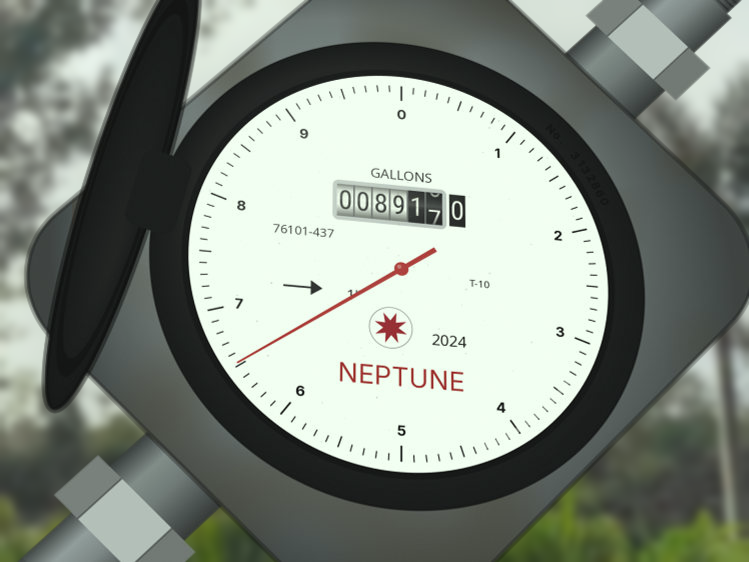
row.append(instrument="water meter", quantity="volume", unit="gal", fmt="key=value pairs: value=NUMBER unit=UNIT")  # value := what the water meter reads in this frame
value=89166.5 unit=gal
